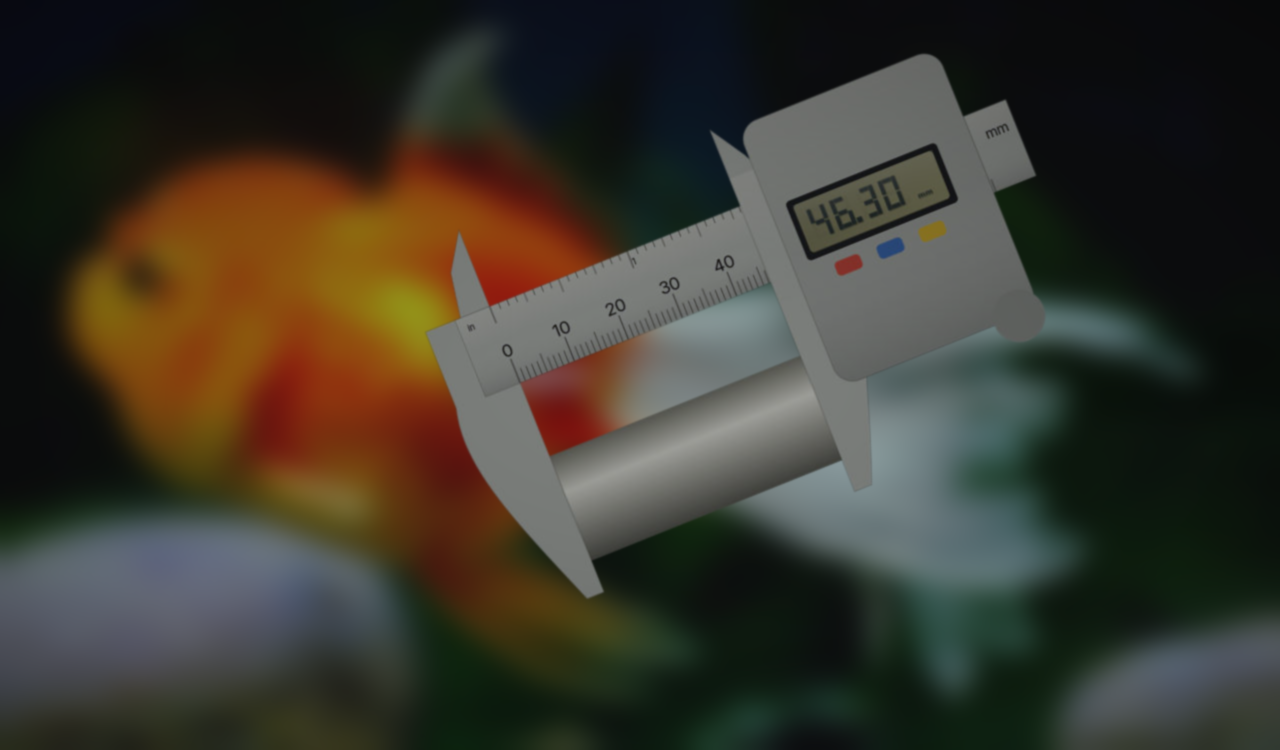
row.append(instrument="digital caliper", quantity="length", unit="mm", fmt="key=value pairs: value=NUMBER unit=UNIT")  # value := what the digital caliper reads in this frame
value=46.30 unit=mm
